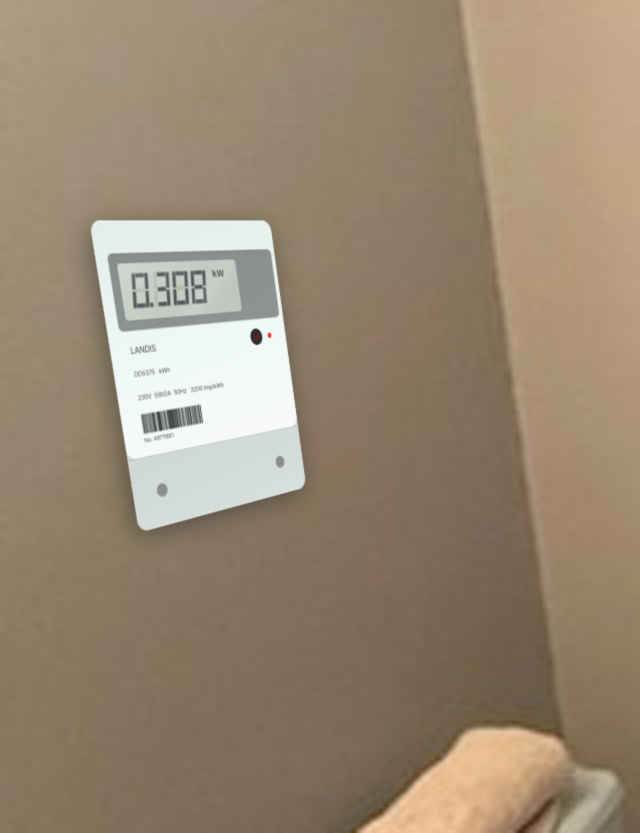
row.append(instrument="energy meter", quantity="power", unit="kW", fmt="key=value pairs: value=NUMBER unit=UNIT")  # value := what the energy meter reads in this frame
value=0.308 unit=kW
